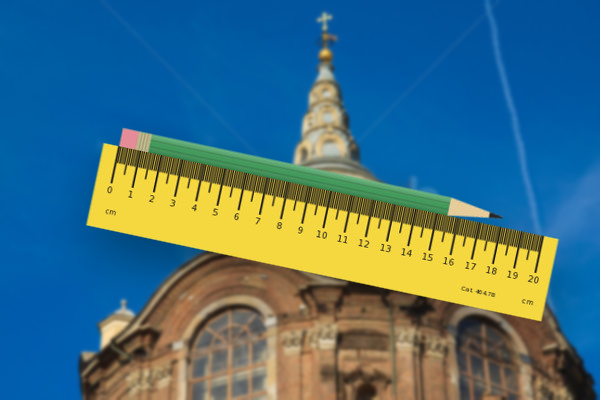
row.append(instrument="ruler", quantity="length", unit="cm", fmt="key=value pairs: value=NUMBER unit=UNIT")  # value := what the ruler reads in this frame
value=18 unit=cm
